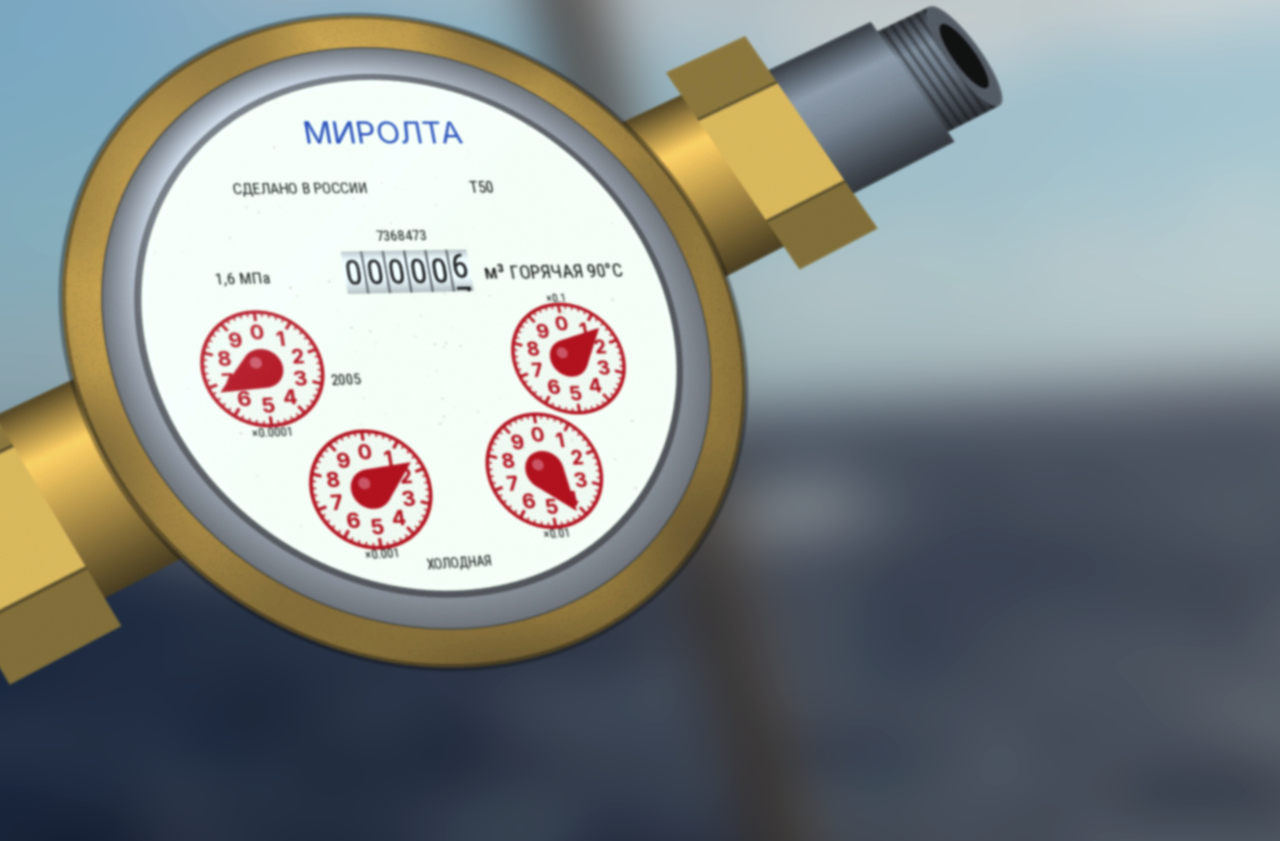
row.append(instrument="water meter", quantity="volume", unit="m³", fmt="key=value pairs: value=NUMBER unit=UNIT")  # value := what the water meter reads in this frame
value=6.1416 unit=m³
